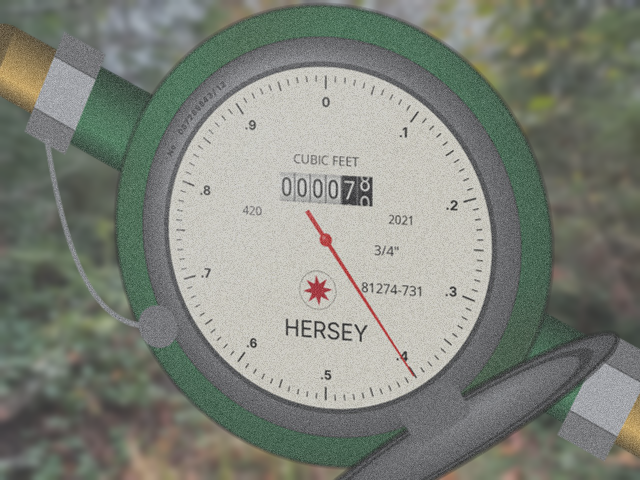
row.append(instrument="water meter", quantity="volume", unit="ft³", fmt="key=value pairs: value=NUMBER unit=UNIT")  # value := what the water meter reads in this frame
value=78.40 unit=ft³
